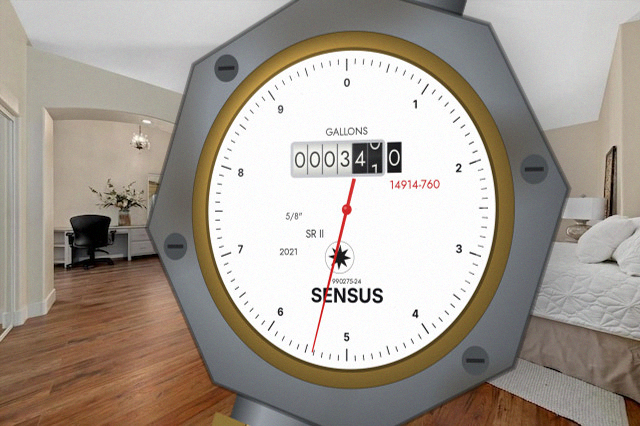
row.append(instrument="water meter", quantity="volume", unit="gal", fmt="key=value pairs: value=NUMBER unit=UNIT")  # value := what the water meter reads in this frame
value=3405.4 unit=gal
